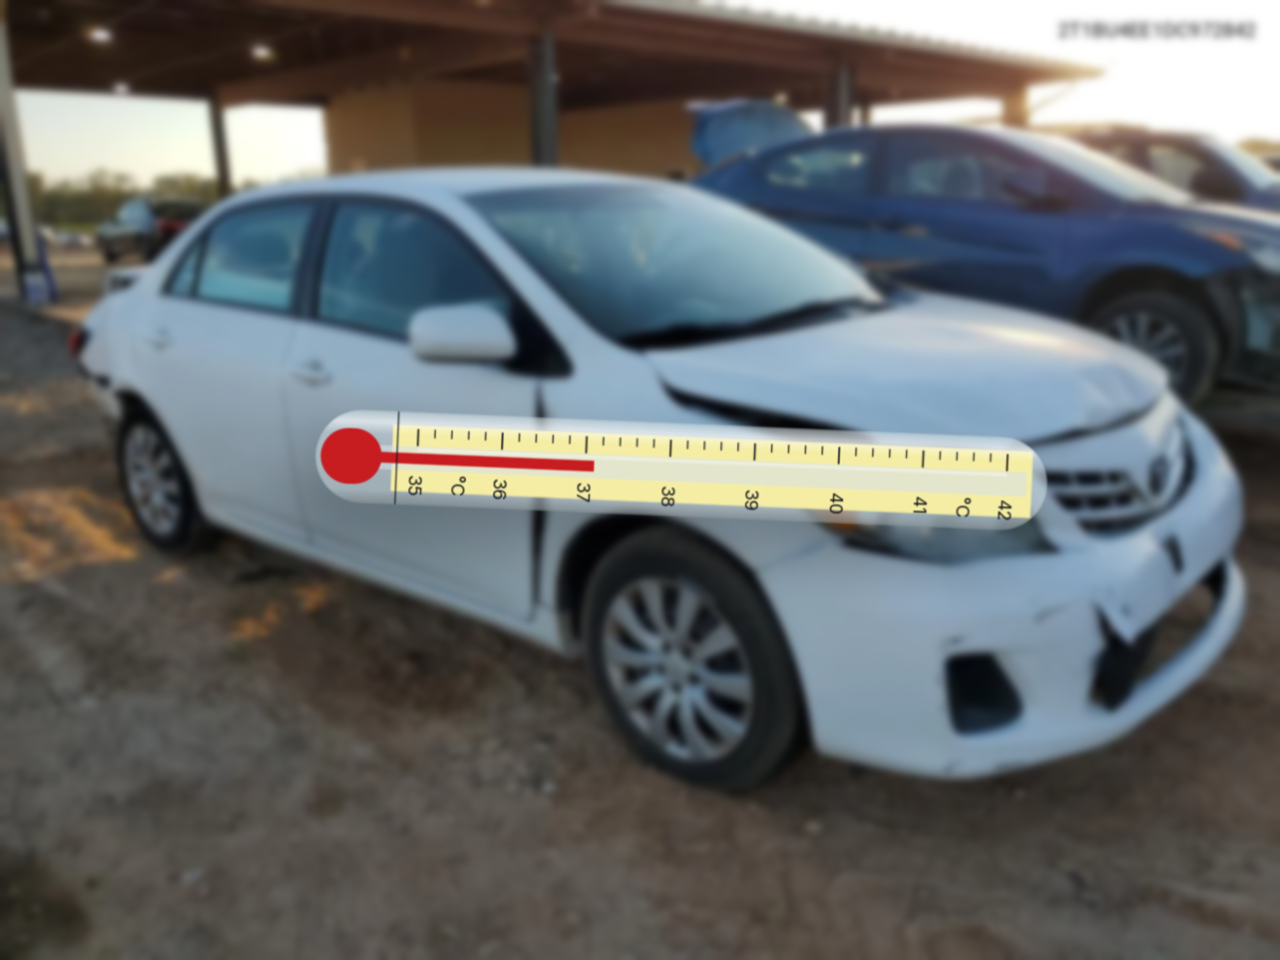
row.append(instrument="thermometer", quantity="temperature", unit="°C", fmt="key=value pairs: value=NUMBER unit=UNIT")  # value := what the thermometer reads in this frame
value=37.1 unit=°C
